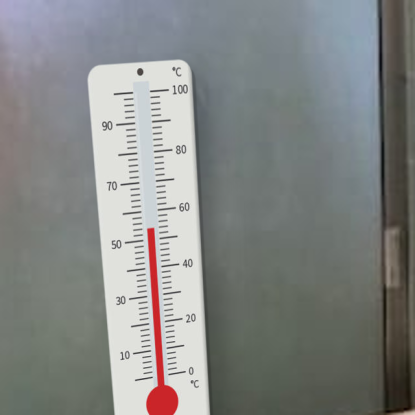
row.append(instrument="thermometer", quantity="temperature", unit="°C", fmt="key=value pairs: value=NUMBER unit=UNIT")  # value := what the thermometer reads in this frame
value=54 unit=°C
